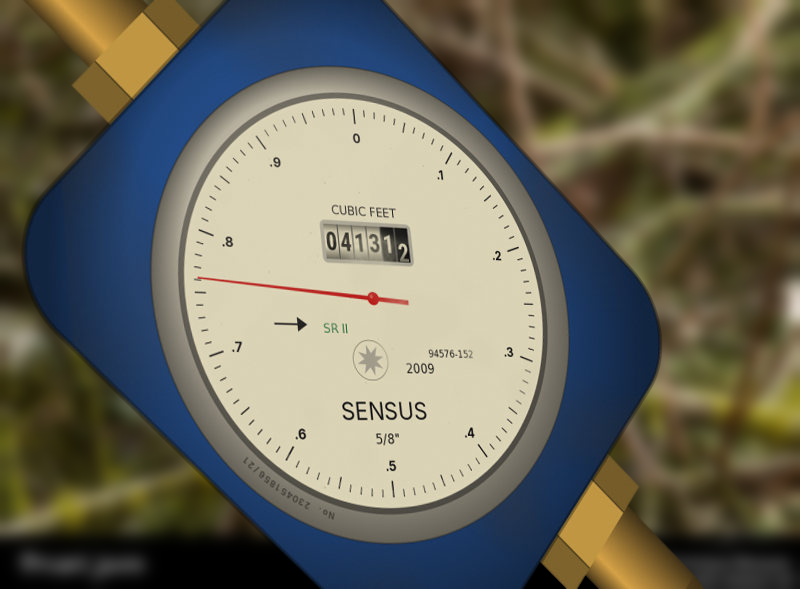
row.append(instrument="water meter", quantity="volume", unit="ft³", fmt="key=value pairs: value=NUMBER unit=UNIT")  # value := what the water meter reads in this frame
value=41311.76 unit=ft³
